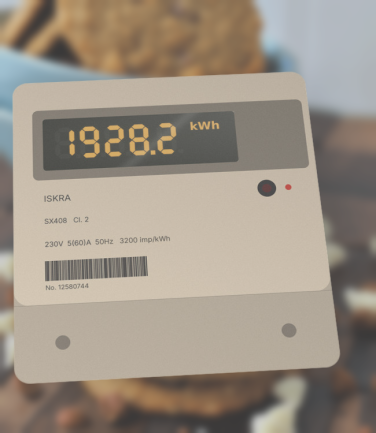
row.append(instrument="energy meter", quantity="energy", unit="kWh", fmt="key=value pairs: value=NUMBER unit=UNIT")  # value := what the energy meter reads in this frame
value=1928.2 unit=kWh
